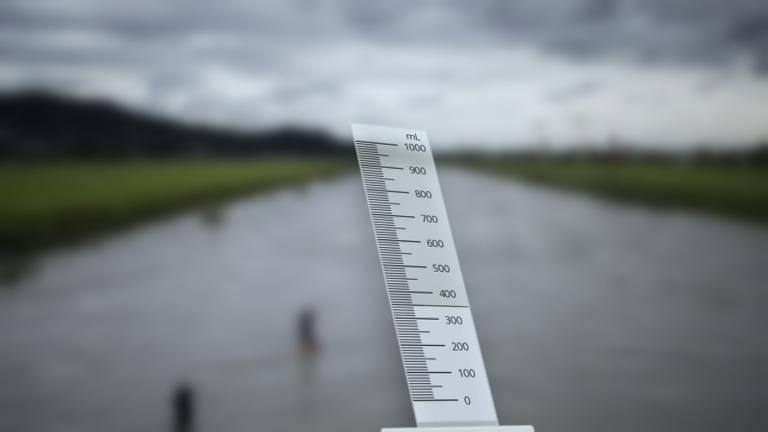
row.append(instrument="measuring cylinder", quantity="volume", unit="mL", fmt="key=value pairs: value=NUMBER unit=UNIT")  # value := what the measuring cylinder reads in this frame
value=350 unit=mL
